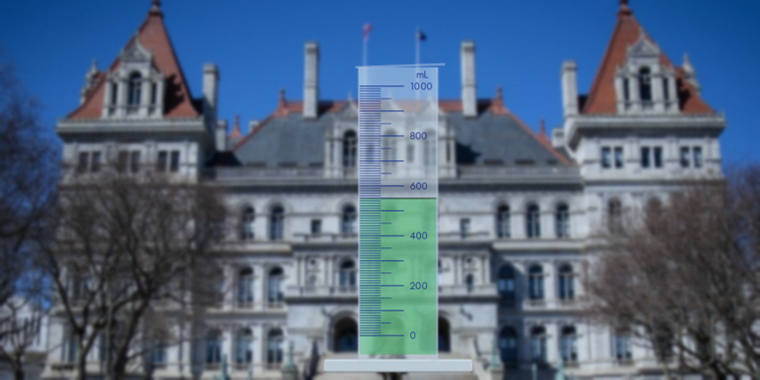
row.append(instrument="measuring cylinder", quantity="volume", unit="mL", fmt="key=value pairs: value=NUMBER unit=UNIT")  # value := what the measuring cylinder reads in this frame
value=550 unit=mL
